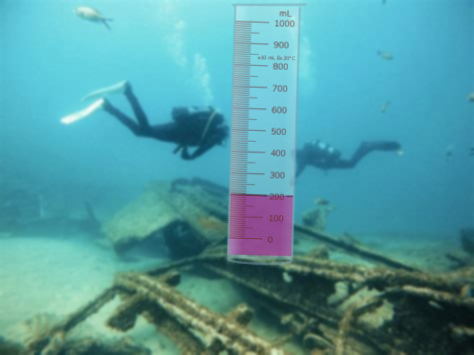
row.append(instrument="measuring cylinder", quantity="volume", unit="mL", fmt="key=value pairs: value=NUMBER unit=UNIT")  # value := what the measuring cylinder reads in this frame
value=200 unit=mL
